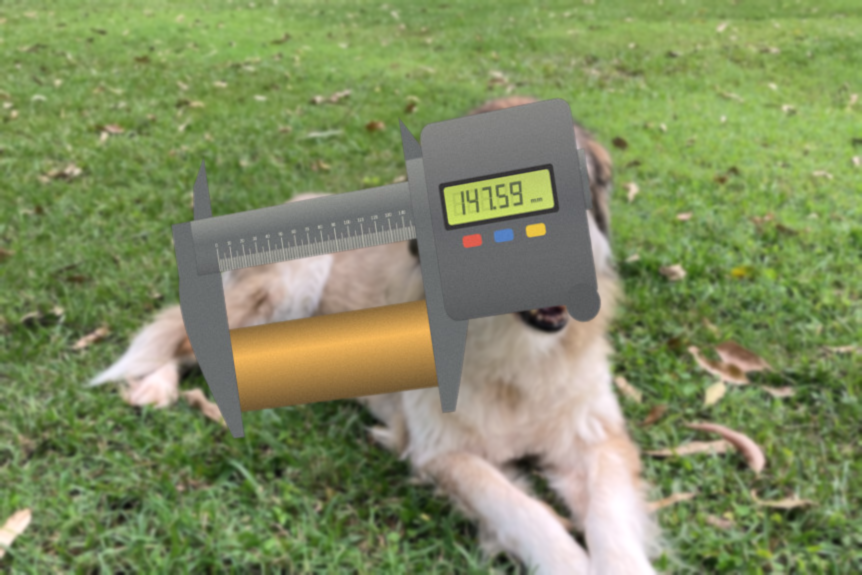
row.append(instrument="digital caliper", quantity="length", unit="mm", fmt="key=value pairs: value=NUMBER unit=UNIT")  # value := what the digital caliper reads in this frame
value=147.59 unit=mm
